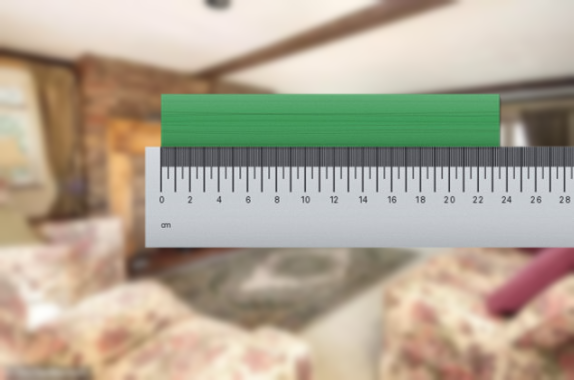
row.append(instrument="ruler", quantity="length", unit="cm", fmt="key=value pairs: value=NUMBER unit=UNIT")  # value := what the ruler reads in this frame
value=23.5 unit=cm
